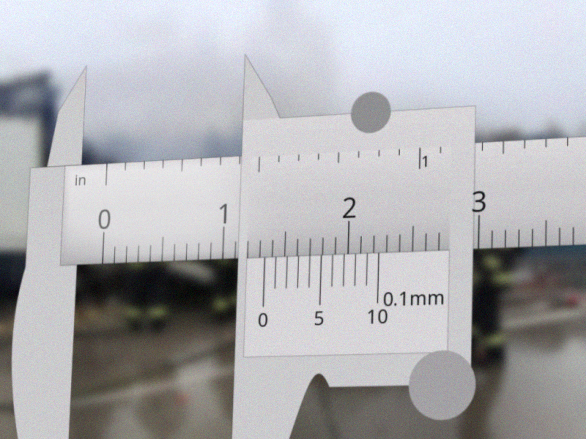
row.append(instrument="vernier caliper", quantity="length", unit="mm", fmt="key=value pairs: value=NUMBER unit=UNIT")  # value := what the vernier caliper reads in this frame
value=13.4 unit=mm
